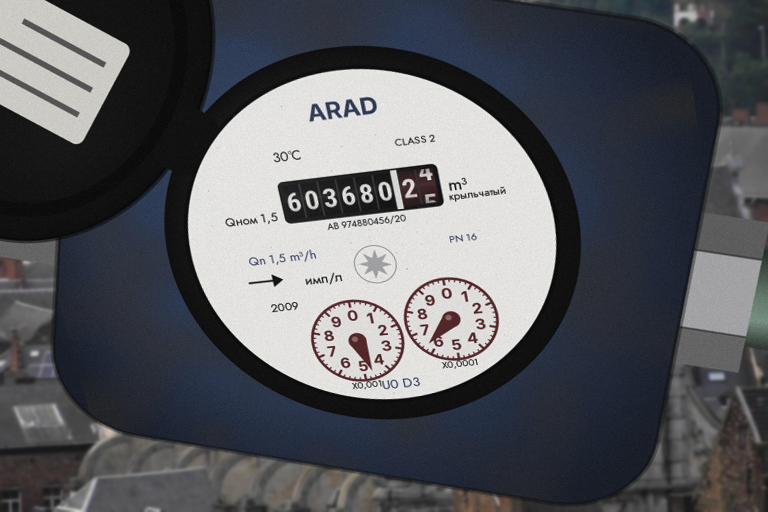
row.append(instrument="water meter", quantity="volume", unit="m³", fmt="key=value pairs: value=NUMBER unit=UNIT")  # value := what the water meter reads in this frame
value=603680.2446 unit=m³
